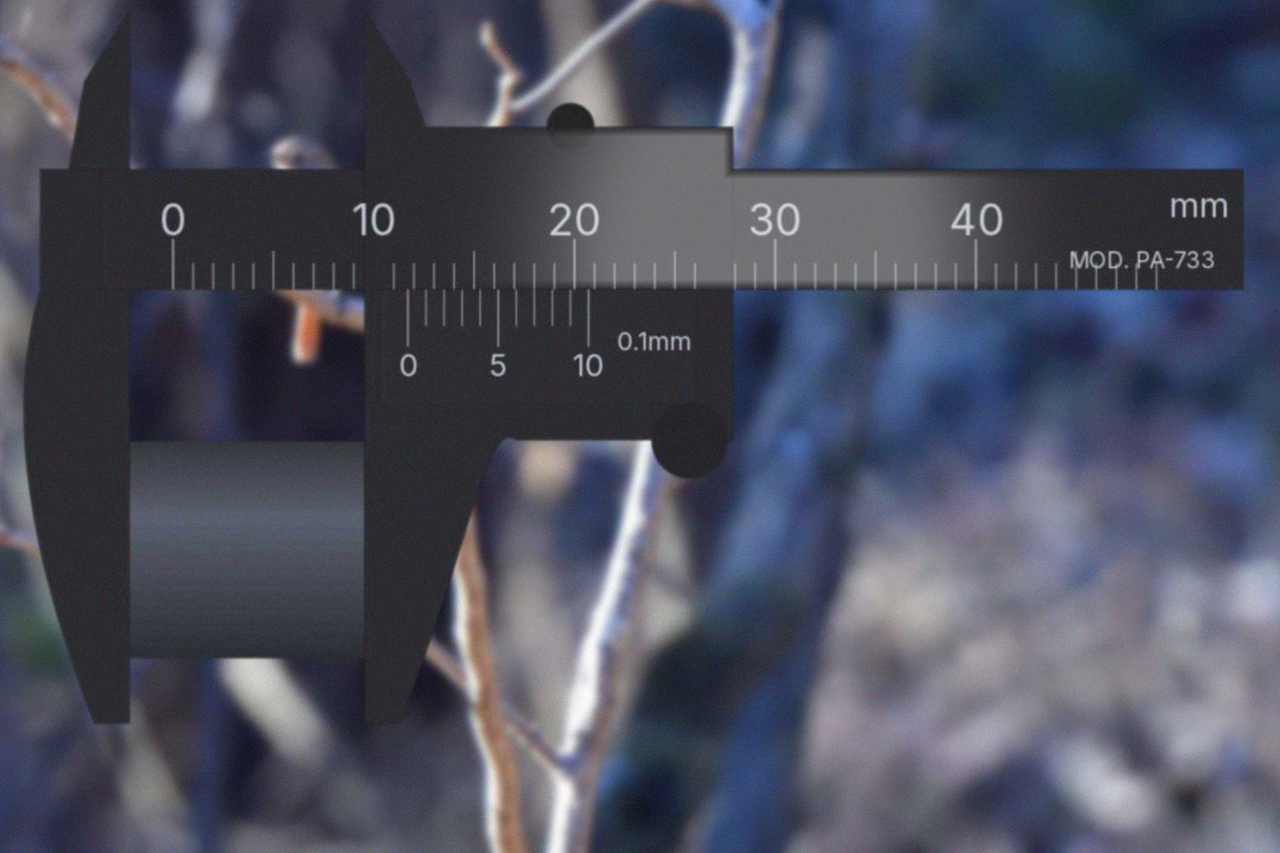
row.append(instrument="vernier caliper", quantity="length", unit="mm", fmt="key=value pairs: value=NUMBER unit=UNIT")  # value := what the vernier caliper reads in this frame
value=11.7 unit=mm
